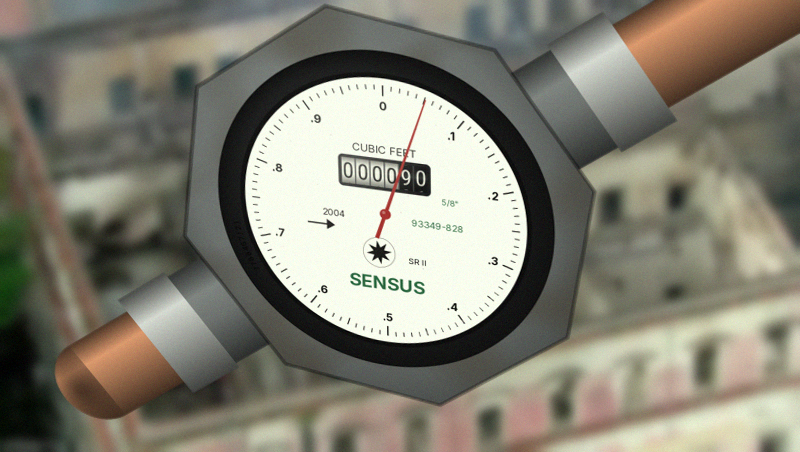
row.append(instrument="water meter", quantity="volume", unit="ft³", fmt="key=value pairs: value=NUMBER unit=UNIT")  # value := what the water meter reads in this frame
value=90.05 unit=ft³
